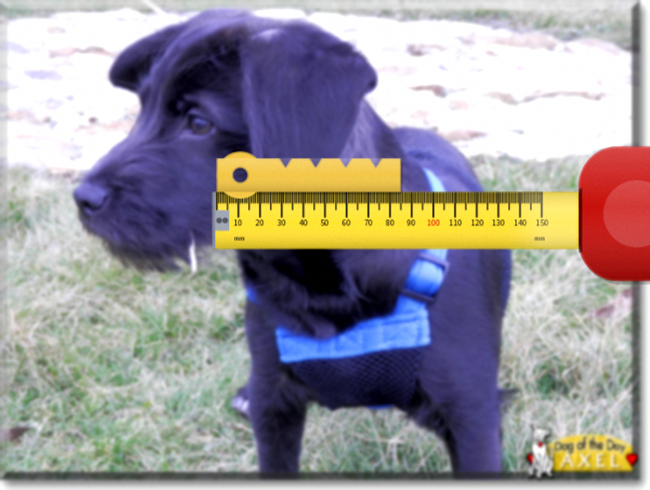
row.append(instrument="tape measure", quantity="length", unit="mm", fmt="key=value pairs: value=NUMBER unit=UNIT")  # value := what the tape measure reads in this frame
value=85 unit=mm
